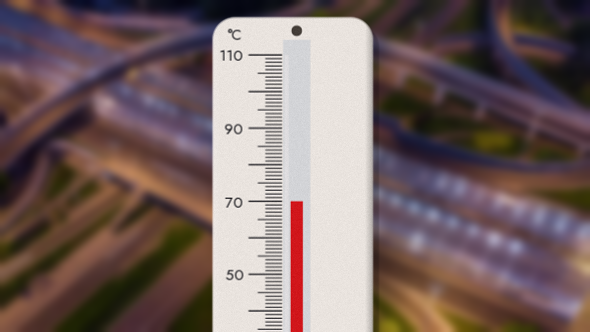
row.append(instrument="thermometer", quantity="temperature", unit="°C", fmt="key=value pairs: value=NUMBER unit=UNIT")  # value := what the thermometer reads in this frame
value=70 unit=°C
